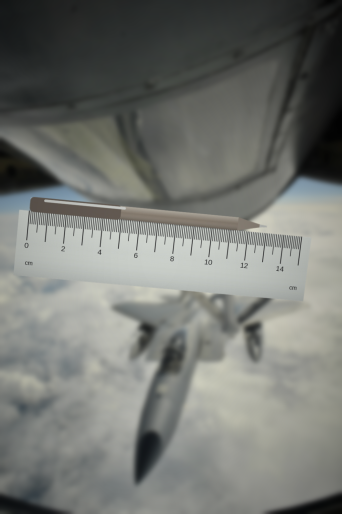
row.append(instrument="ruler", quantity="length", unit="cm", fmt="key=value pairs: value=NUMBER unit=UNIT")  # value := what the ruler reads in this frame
value=13 unit=cm
